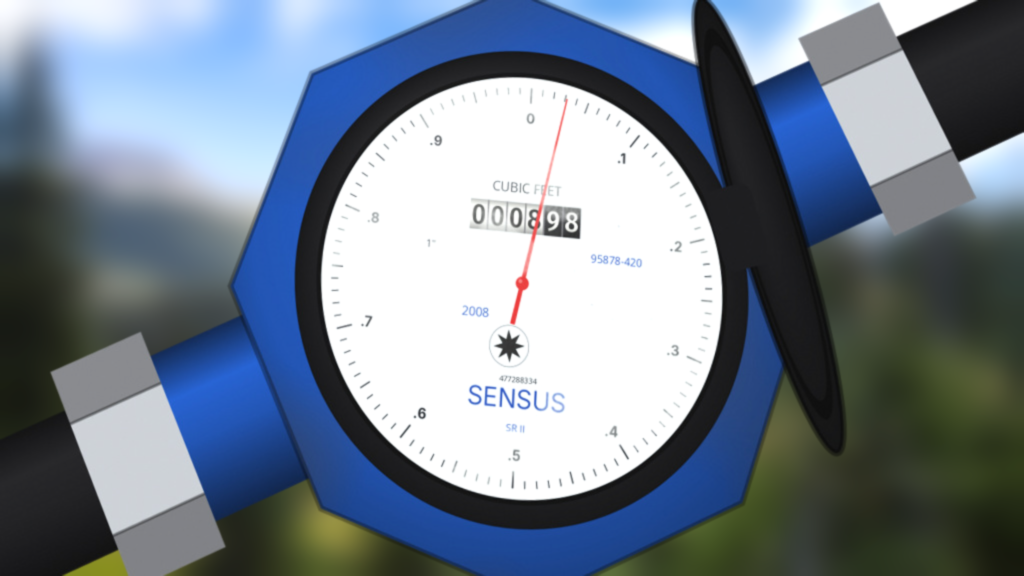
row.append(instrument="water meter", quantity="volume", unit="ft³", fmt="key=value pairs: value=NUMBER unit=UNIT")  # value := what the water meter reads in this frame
value=898.03 unit=ft³
